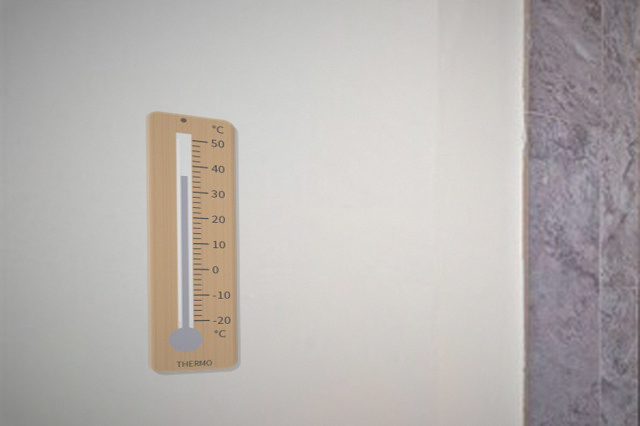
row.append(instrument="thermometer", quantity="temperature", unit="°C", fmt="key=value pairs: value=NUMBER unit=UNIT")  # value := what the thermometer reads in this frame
value=36 unit=°C
